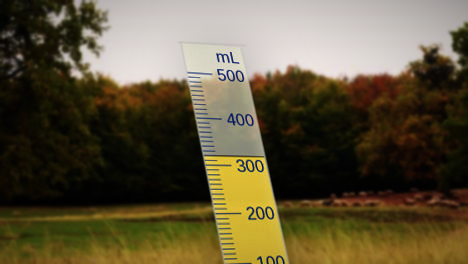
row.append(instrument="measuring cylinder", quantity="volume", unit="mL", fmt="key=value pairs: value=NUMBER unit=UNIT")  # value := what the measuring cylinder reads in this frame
value=320 unit=mL
